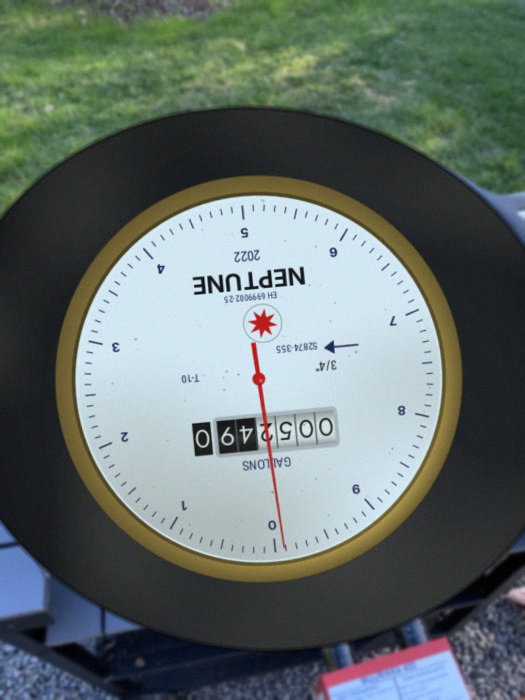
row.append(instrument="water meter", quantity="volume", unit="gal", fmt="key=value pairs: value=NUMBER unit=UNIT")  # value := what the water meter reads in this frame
value=52489.9 unit=gal
